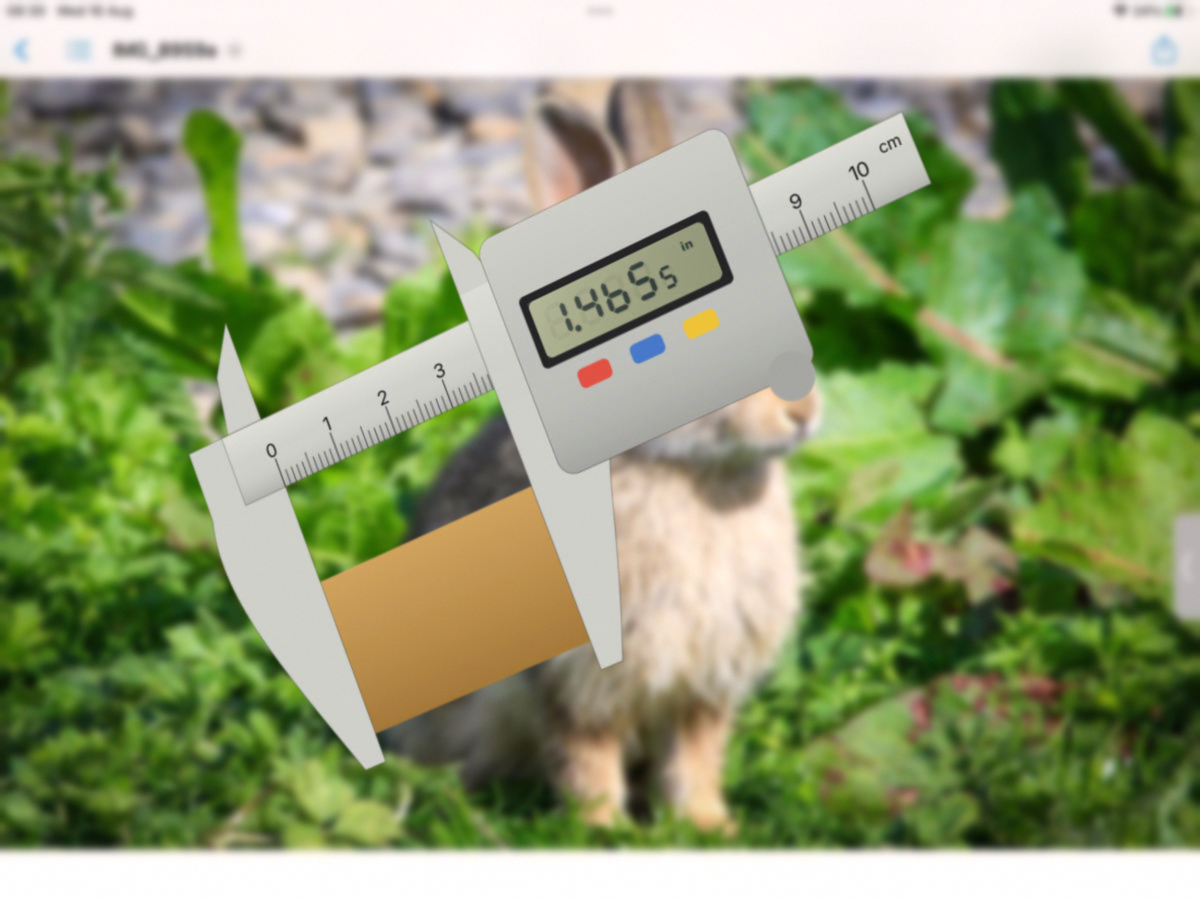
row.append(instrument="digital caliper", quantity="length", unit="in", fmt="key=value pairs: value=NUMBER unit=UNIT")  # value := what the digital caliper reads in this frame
value=1.4655 unit=in
